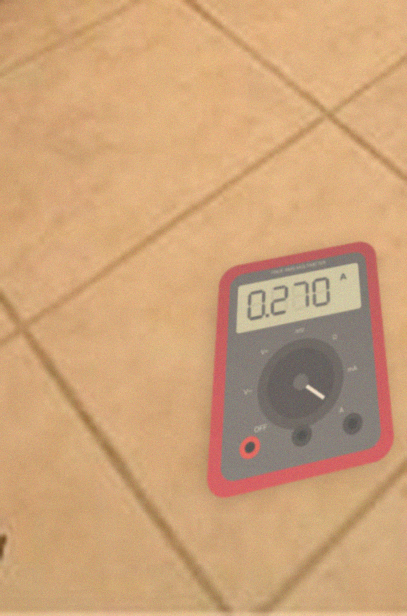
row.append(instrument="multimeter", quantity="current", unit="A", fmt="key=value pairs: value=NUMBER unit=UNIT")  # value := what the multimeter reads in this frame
value=0.270 unit=A
